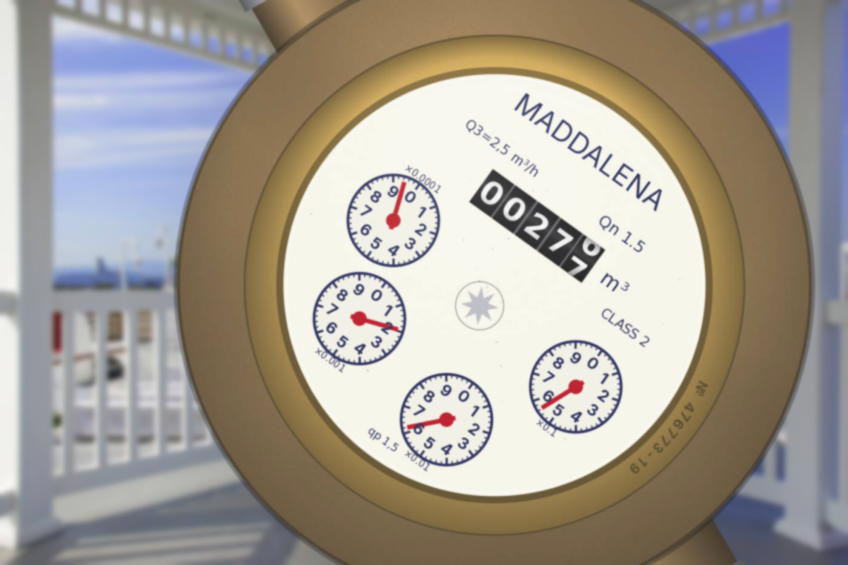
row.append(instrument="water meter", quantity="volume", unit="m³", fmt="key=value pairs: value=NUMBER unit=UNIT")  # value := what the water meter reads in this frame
value=276.5619 unit=m³
